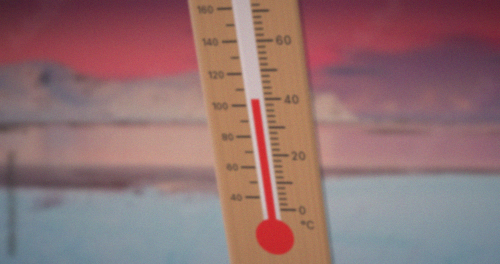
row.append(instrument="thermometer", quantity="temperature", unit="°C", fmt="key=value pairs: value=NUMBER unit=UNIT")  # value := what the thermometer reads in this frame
value=40 unit=°C
